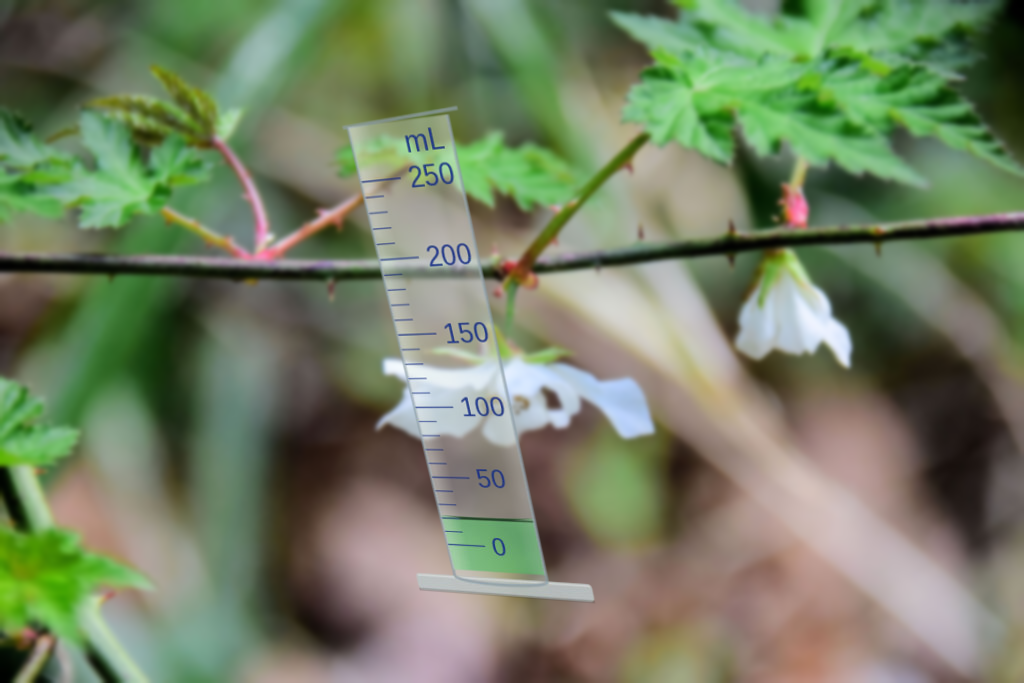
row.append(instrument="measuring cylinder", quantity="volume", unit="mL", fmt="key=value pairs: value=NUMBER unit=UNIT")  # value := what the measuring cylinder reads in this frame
value=20 unit=mL
